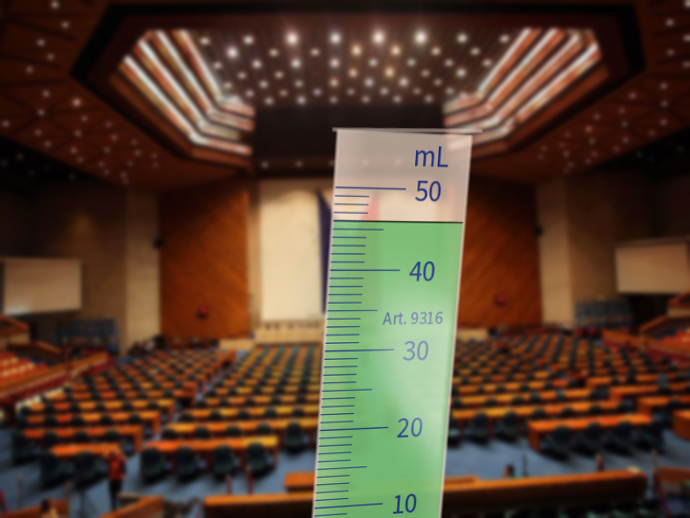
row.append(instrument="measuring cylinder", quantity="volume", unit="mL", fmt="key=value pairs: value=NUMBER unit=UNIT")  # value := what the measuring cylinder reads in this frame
value=46 unit=mL
